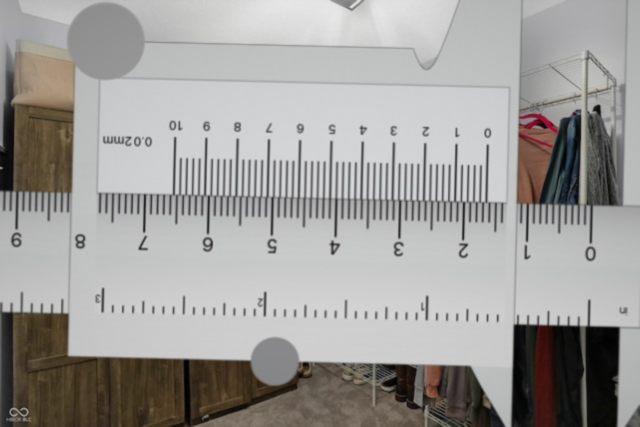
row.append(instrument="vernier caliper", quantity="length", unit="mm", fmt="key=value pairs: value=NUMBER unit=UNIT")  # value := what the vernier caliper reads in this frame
value=16.5 unit=mm
